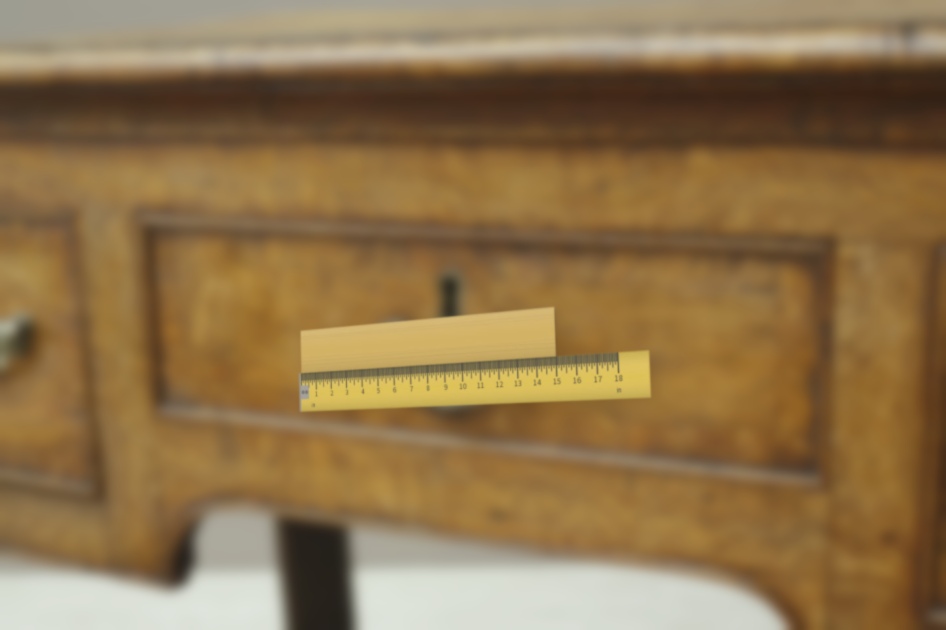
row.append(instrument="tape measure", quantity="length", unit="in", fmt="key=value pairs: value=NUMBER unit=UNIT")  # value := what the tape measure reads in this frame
value=15 unit=in
